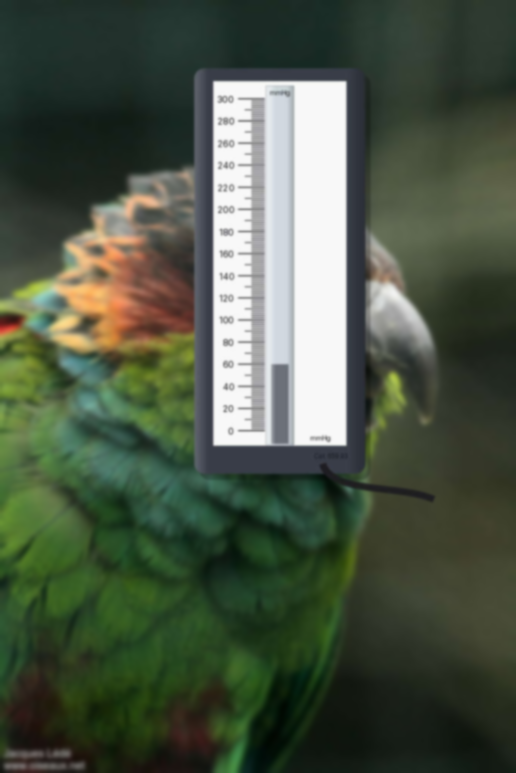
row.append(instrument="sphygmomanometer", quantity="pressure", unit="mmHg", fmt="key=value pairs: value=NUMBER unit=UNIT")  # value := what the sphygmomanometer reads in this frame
value=60 unit=mmHg
